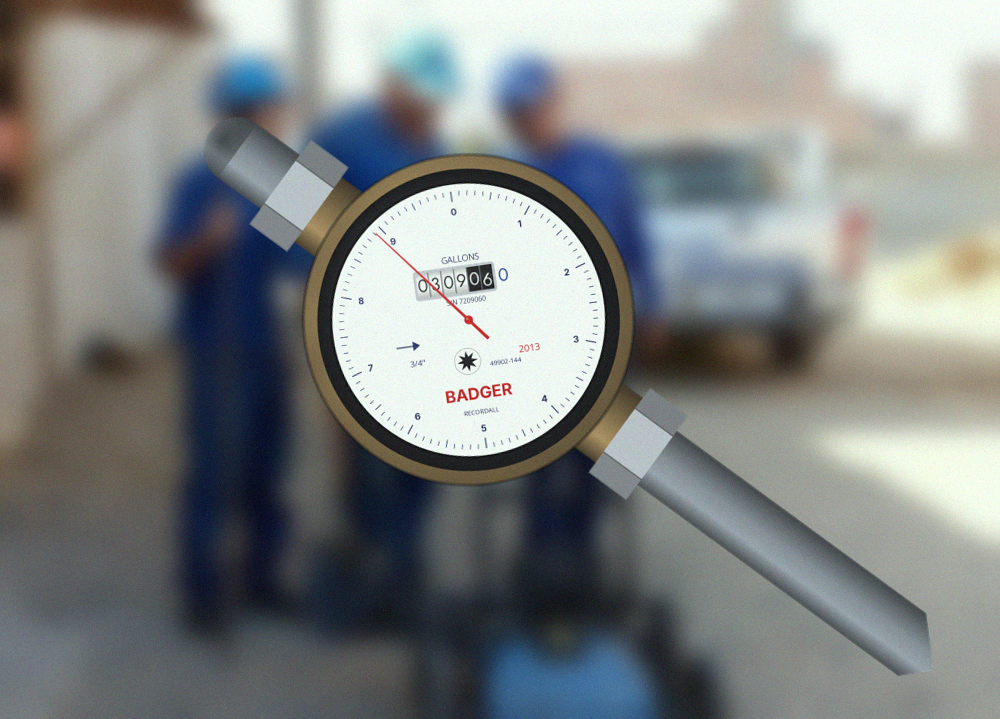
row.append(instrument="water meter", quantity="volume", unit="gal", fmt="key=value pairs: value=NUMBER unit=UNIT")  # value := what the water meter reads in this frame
value=309058.9 unit=gal
